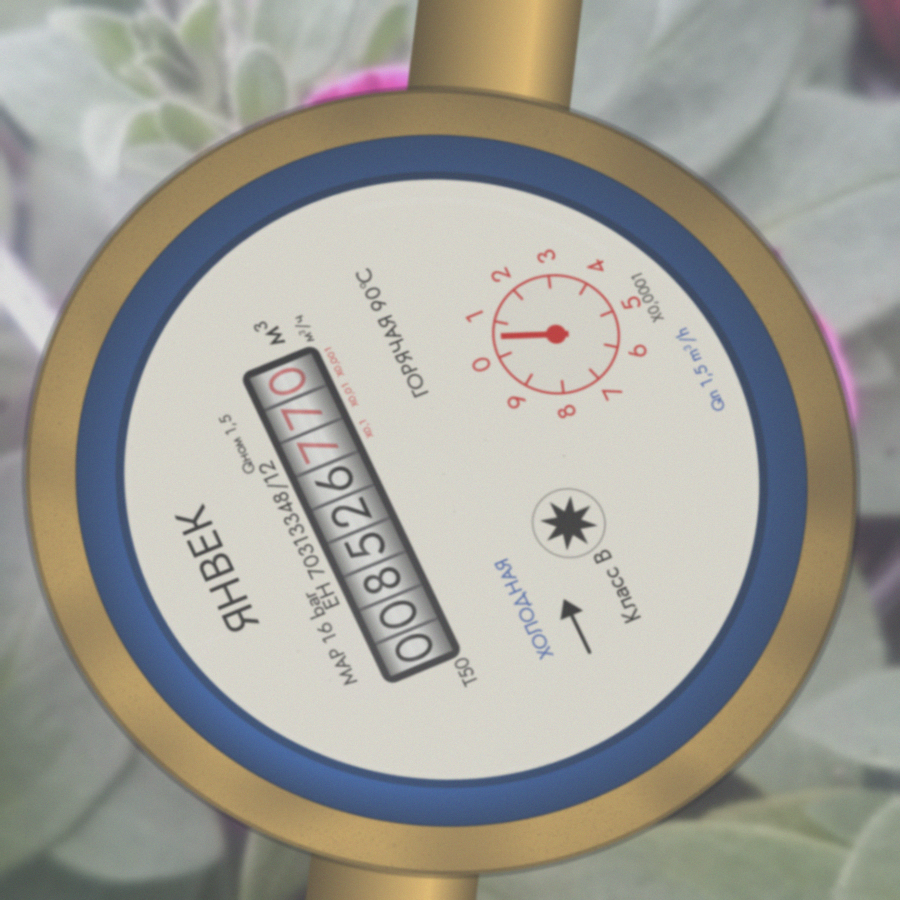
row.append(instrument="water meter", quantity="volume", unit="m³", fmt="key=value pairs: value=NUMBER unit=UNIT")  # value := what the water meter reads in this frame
value=8526.7700 unit=m³
